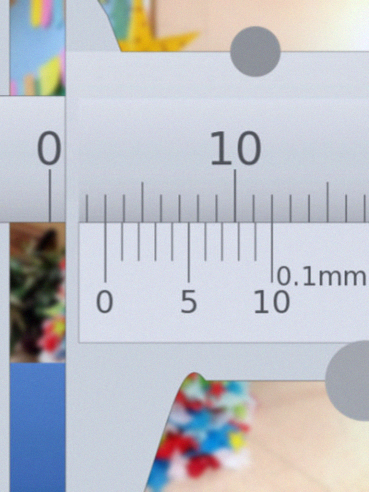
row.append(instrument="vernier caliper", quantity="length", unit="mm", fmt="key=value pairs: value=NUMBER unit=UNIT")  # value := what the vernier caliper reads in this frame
value=3.0 unit=mm
